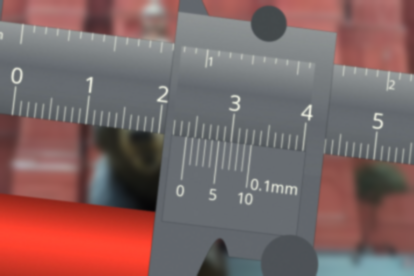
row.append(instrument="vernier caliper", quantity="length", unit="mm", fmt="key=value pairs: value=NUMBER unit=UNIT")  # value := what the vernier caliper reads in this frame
value=23.8 unit=mm
